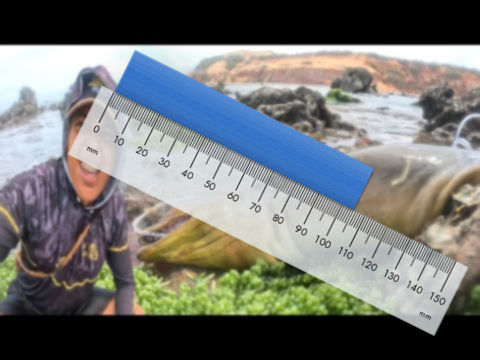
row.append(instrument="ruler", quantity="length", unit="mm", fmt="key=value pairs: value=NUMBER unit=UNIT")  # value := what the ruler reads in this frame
value=105 unit=mm
